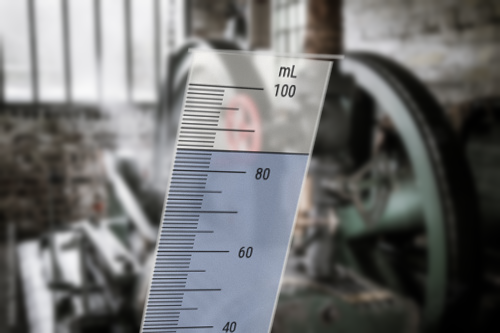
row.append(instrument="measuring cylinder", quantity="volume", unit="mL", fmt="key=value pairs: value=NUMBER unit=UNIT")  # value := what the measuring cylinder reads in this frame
value=85 unit=mL
